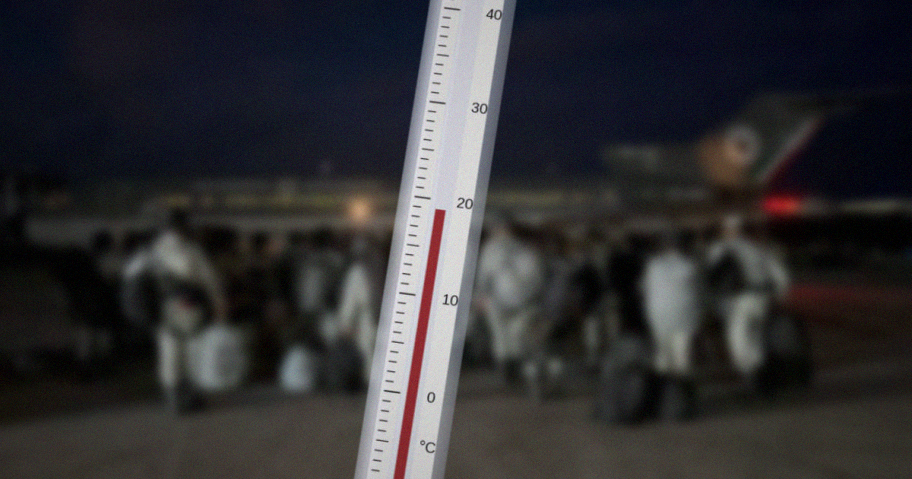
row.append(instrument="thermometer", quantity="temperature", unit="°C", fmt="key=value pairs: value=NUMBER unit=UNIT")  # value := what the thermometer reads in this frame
value=19 unit=°C
